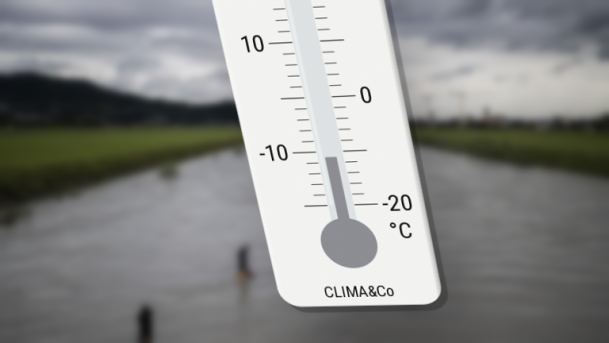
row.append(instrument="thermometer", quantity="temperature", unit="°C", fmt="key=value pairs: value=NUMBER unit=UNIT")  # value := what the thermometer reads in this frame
value=-11 unit=°C
